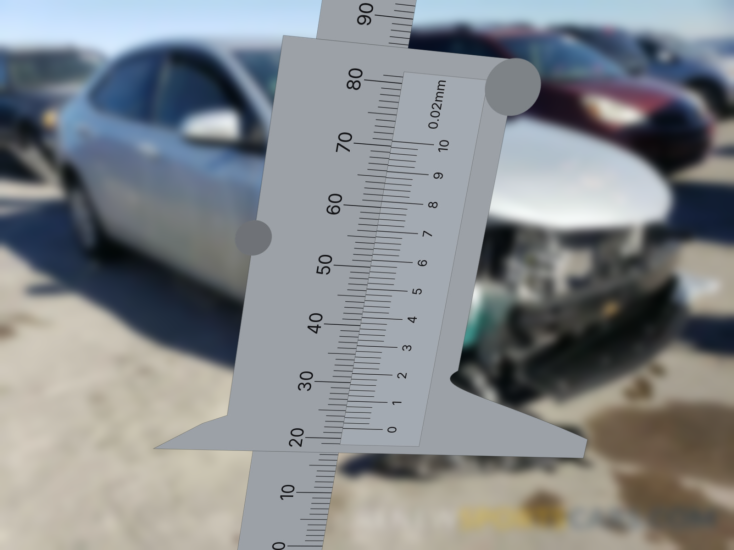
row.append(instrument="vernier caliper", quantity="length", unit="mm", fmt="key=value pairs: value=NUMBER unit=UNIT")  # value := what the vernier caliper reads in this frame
value=21.8 unit=mm
